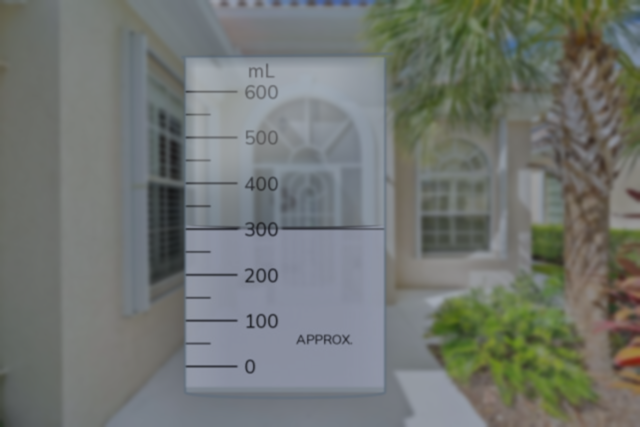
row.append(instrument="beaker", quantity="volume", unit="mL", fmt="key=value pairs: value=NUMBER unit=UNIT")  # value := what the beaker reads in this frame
value=300 unit=mL
